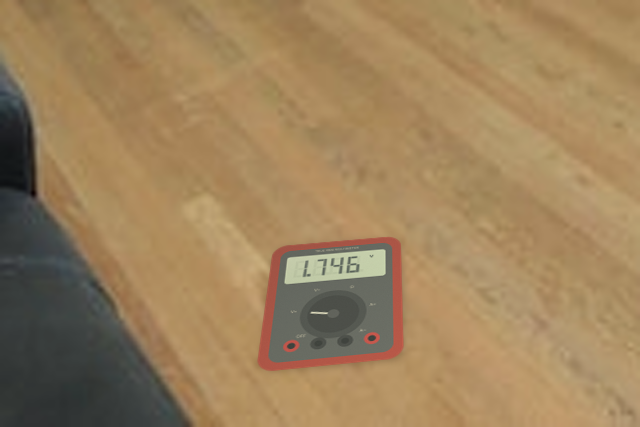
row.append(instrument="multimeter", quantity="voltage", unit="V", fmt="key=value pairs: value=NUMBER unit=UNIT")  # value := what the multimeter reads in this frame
value=1.746 unit=V
